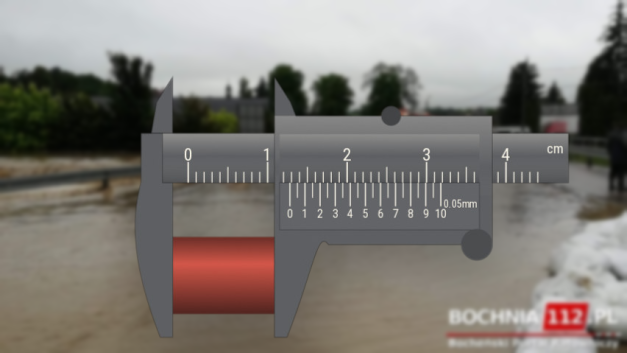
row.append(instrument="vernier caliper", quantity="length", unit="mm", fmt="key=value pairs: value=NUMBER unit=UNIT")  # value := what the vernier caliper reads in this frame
value=12.8 unit=mm
